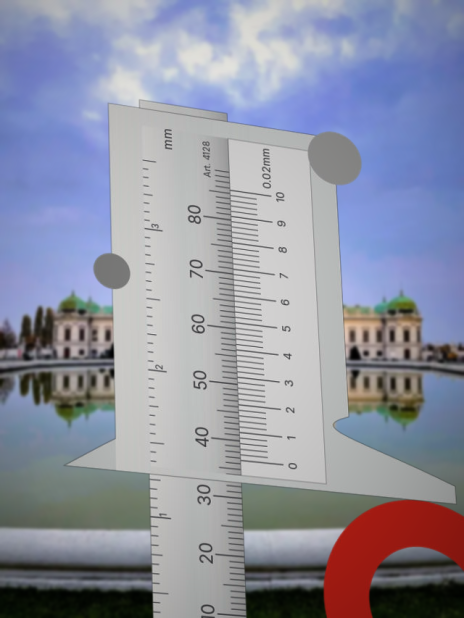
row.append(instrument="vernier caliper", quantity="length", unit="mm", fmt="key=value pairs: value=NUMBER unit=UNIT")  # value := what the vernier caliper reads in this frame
value=36.6 unit=mm
